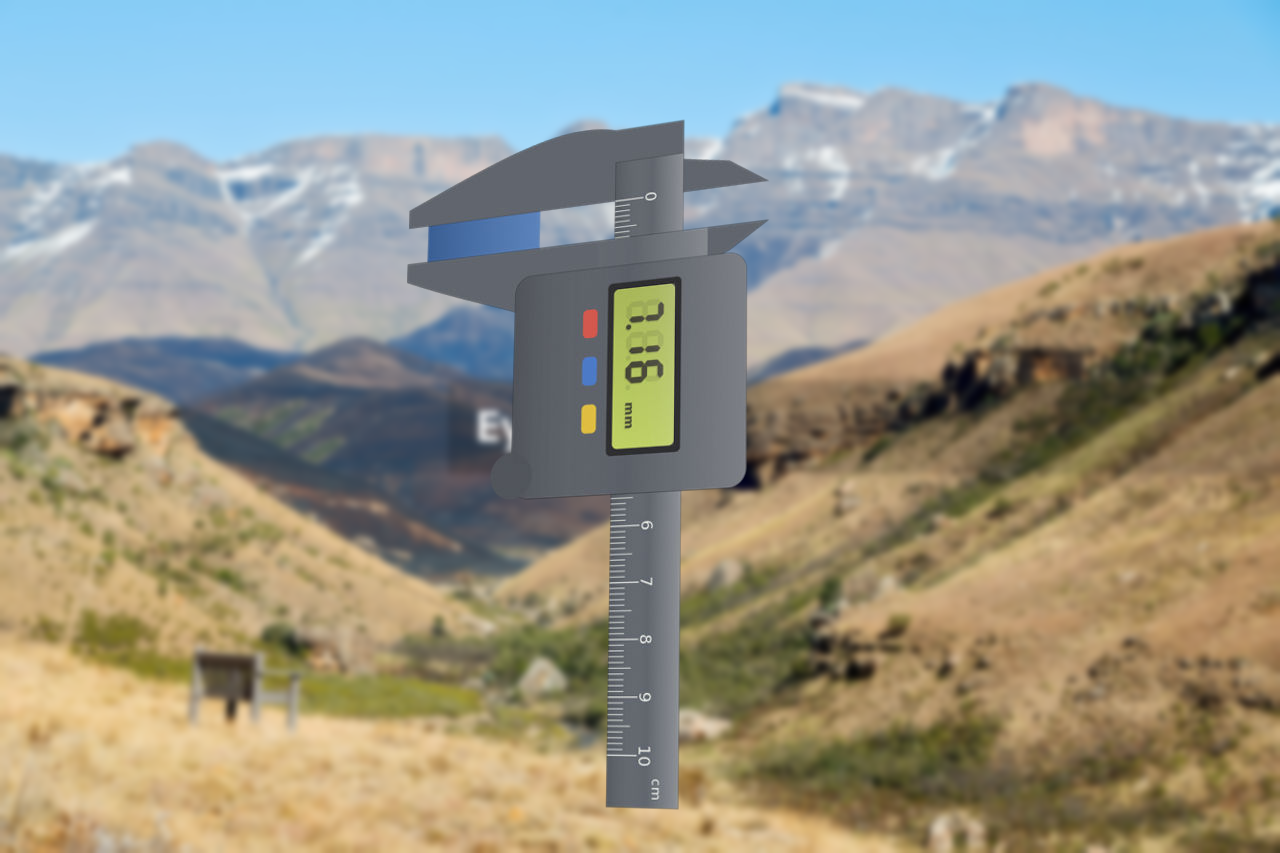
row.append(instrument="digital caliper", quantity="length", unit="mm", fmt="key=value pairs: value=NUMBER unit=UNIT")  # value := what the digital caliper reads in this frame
value=7.16 unit=mm
